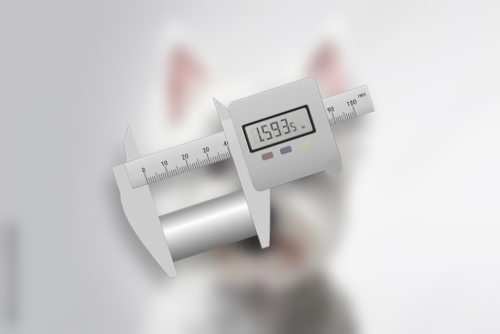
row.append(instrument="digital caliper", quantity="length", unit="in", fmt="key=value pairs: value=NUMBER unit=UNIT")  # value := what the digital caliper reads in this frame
value=1.5935 unit=in
